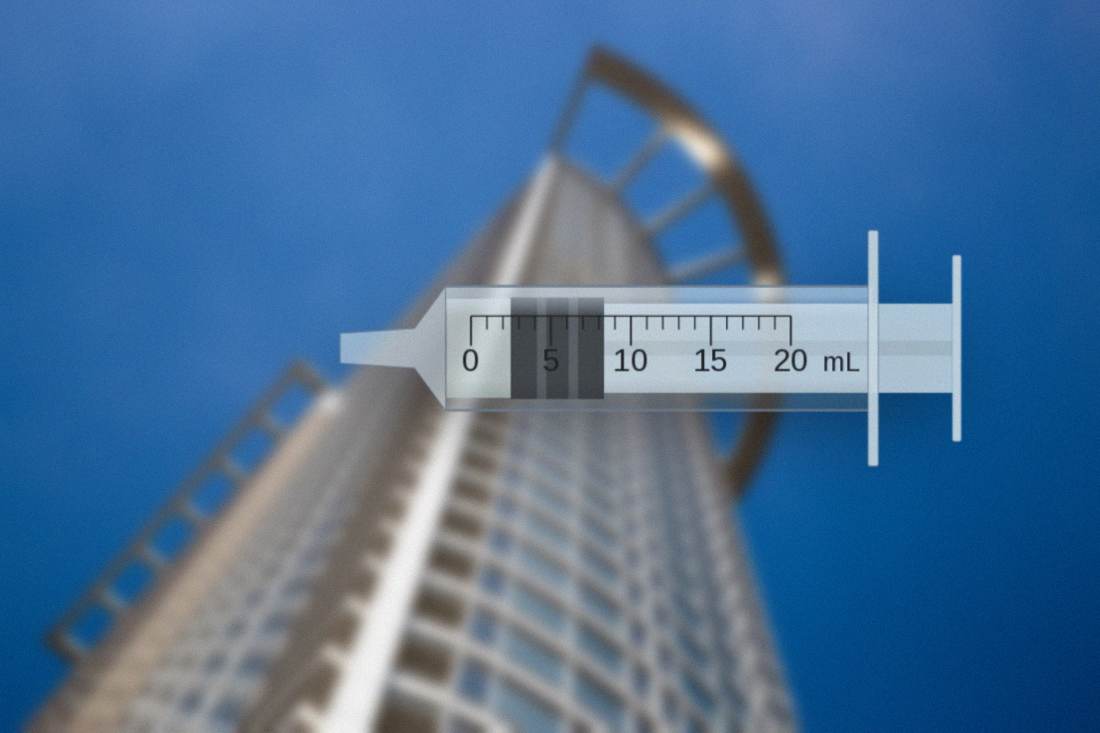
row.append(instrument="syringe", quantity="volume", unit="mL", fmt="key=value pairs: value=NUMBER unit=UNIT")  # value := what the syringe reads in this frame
value=2.5 unit=mL
